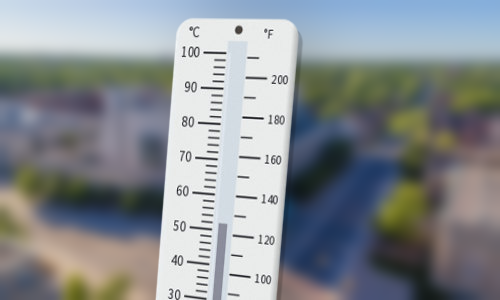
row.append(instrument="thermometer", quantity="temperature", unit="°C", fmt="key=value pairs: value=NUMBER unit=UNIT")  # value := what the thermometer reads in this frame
value=52 unit=°C
